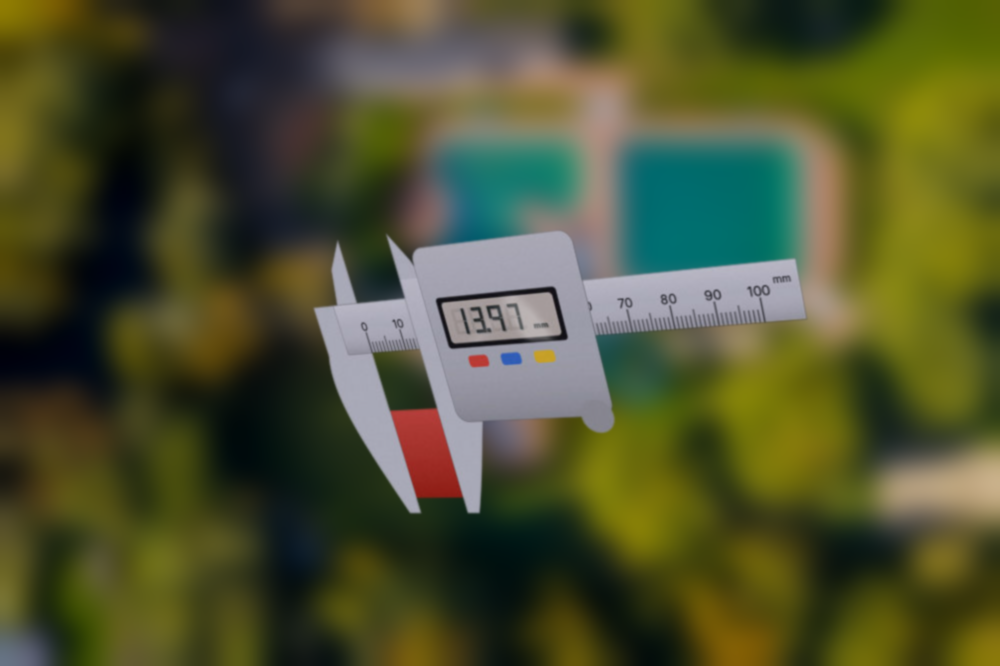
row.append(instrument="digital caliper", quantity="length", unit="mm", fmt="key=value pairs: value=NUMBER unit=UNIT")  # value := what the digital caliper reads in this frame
value=13.97 unit=mm
